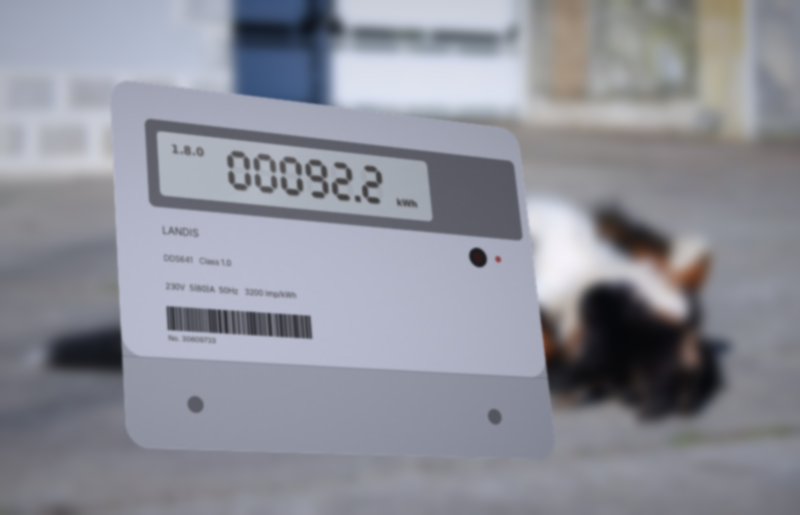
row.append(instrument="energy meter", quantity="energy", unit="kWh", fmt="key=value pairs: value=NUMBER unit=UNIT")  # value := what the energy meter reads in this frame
value=92.2 unit=kWh
